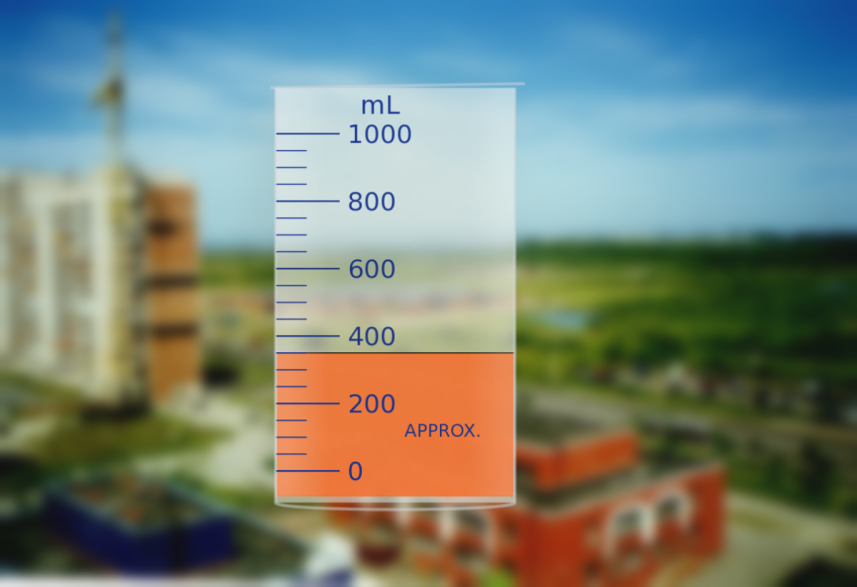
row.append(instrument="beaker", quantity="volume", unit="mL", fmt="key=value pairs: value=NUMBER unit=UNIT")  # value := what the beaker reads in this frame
value=350 unit=mL
